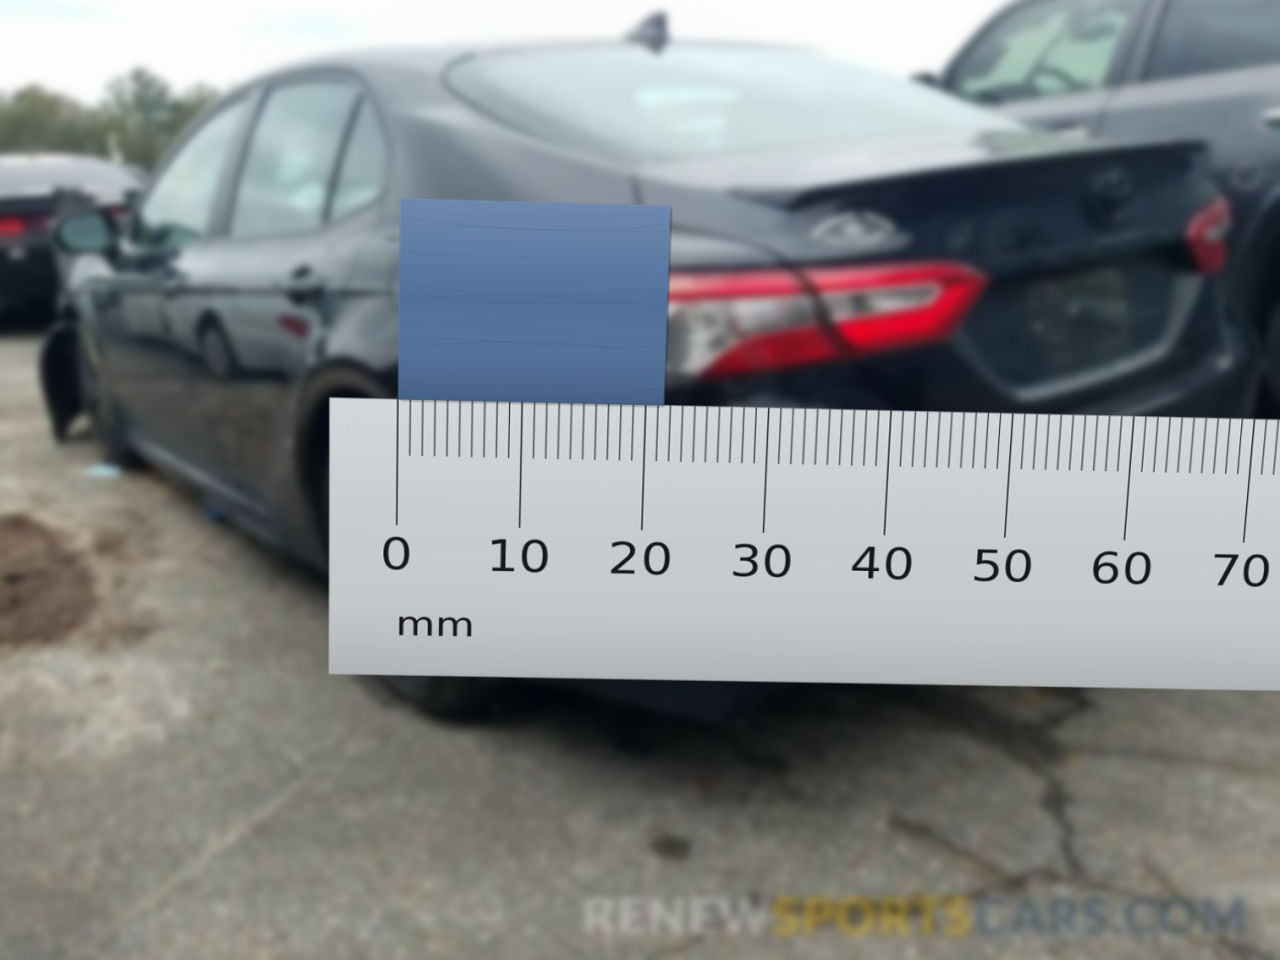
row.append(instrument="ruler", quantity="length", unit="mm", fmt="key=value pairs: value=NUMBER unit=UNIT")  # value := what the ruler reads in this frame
value=21.5 unit=mm
